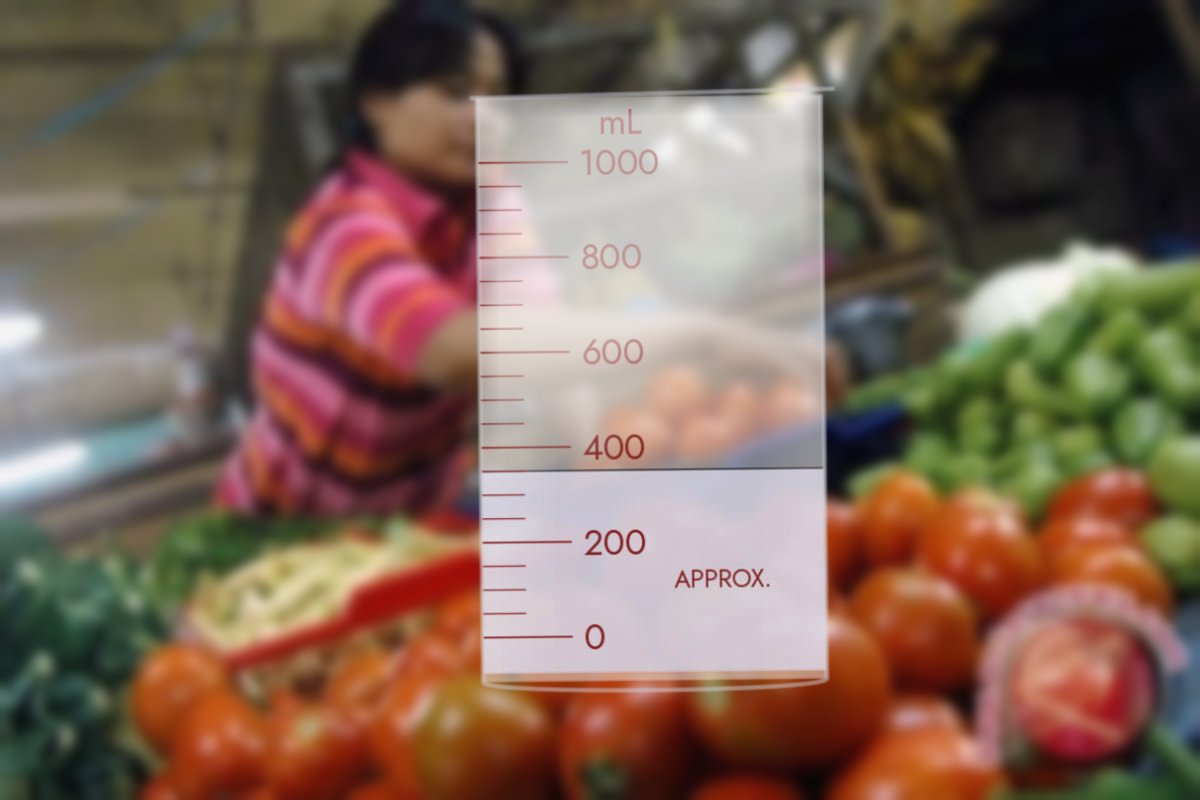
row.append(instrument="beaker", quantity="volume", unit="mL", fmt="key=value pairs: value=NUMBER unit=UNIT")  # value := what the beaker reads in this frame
value=350 unit=mL
